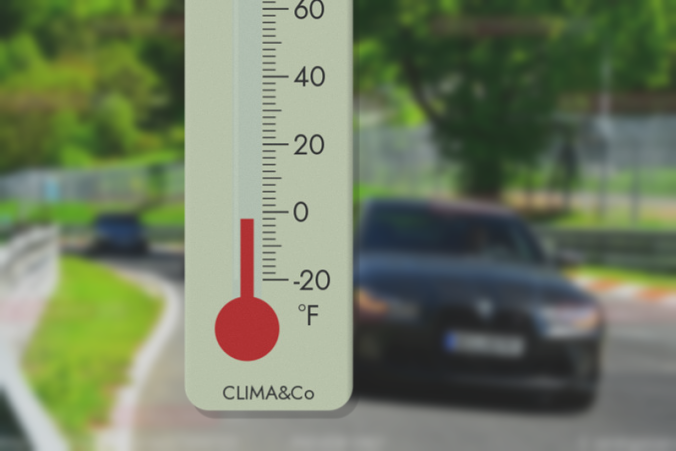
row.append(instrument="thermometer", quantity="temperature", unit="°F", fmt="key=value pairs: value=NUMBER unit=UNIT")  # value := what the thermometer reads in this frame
value=-2 unit=°F
